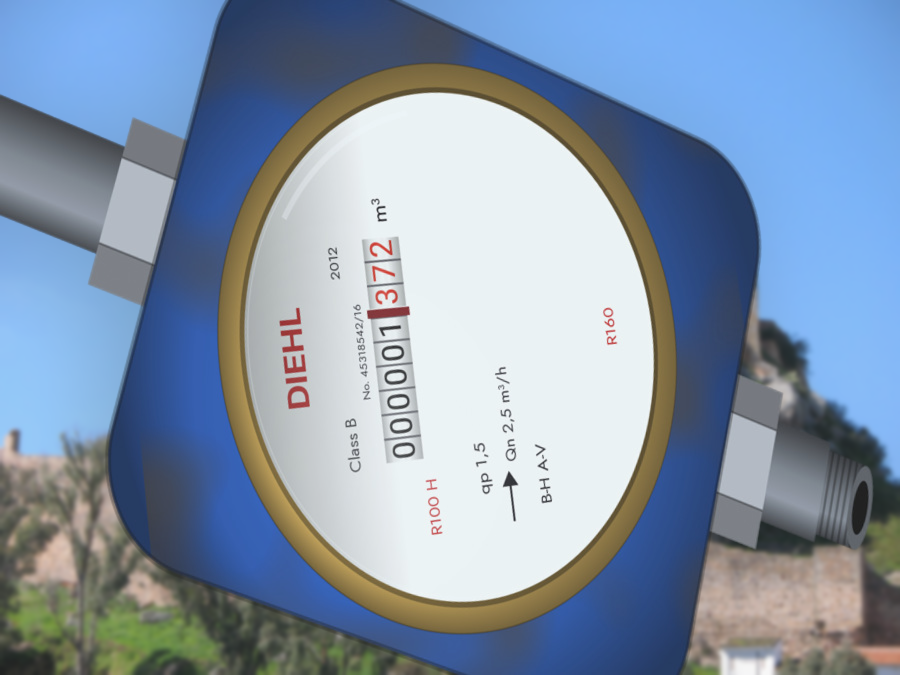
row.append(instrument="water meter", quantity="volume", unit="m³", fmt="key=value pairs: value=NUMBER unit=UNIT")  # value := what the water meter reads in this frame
value=1.372 unit=m³
